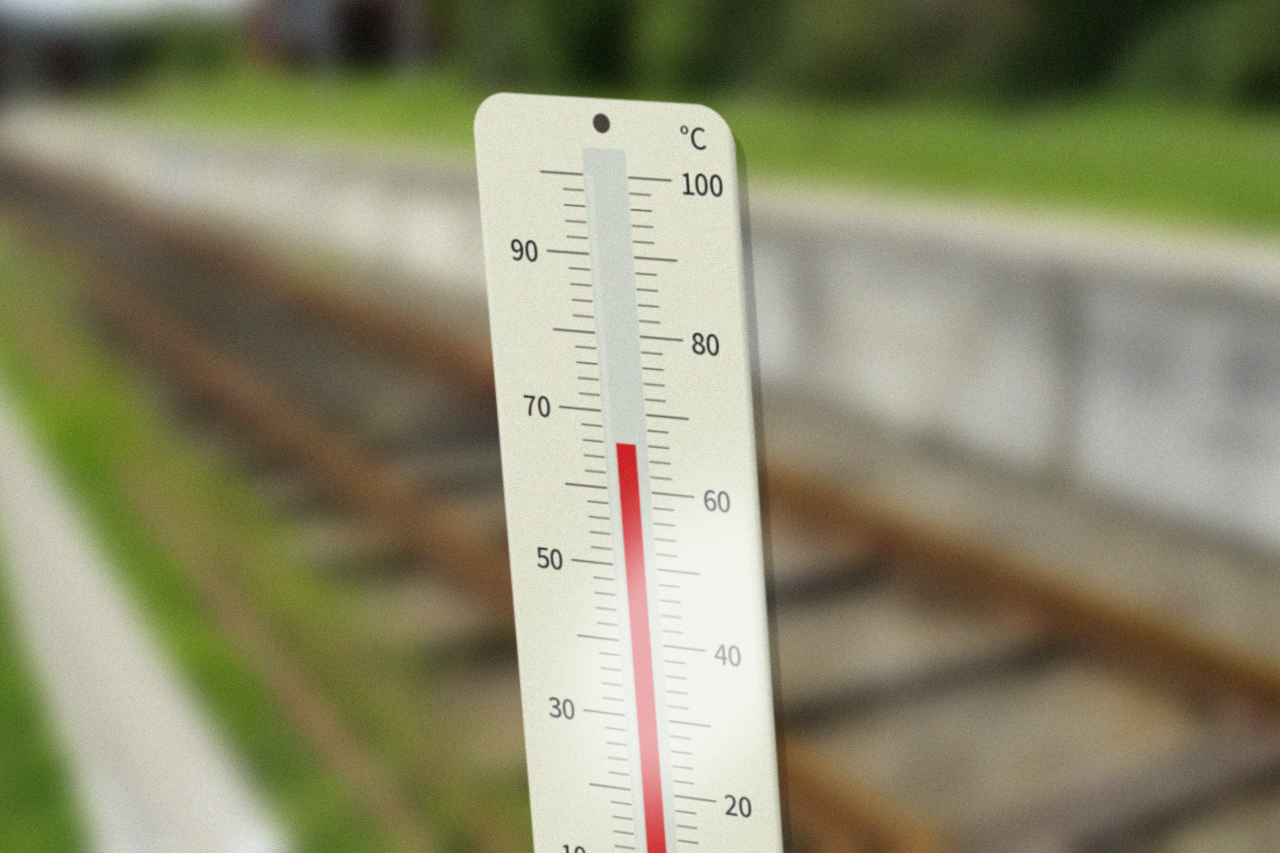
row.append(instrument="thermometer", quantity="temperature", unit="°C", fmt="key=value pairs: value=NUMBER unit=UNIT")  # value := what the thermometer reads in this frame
value=66 unit=°C
